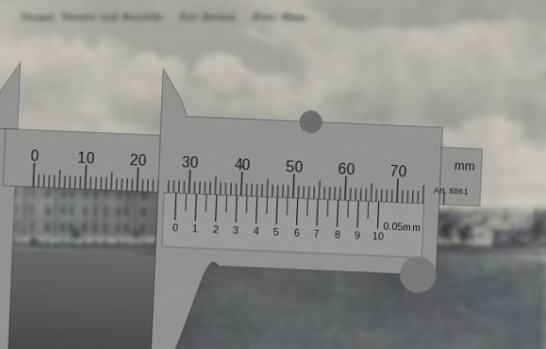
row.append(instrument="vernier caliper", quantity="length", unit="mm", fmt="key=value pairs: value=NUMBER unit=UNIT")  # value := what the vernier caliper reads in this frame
value=27.5 unit=mm
